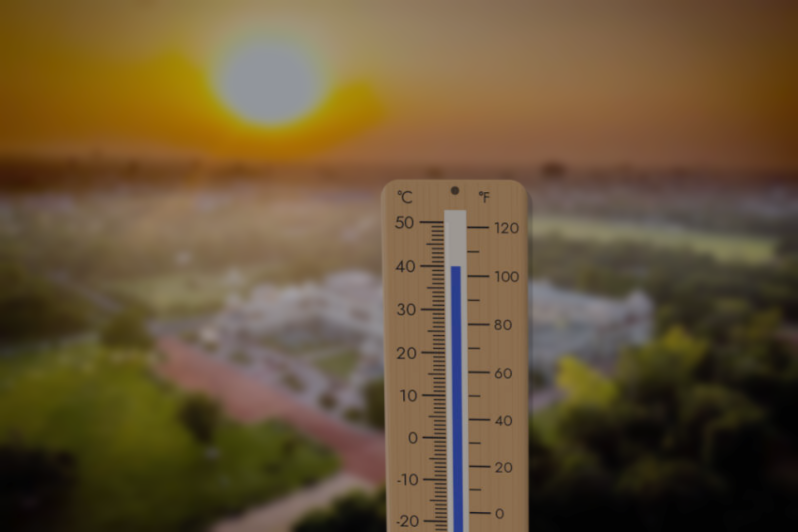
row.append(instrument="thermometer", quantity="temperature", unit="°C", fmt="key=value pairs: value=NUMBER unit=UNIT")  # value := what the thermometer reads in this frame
value=40 unit=°C
